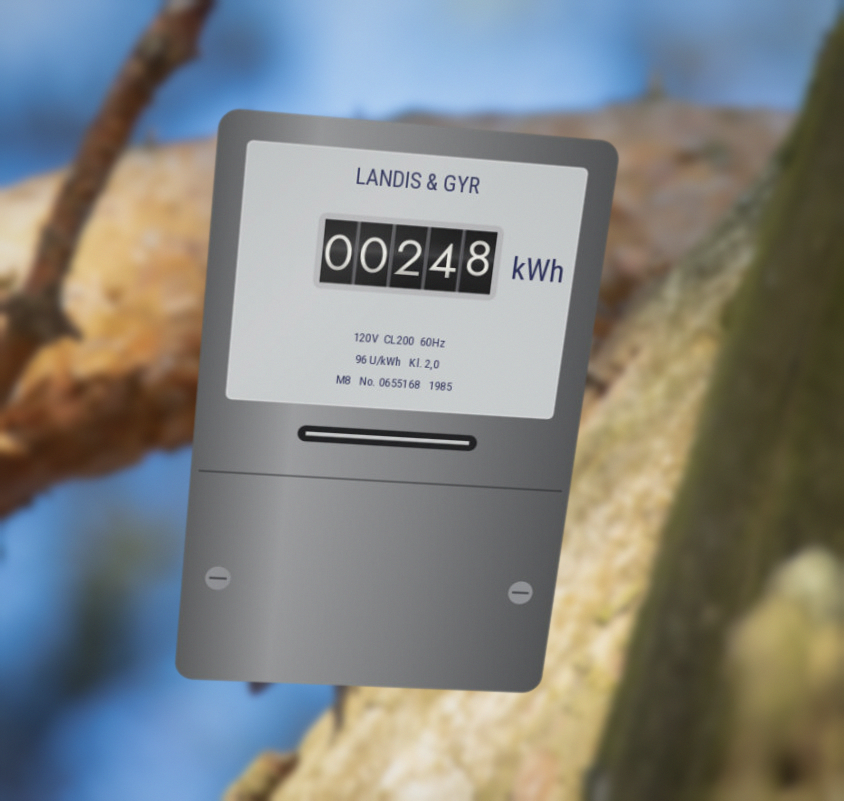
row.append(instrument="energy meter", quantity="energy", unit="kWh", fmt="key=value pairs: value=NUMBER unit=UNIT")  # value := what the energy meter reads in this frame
value=248 unit=kWh
